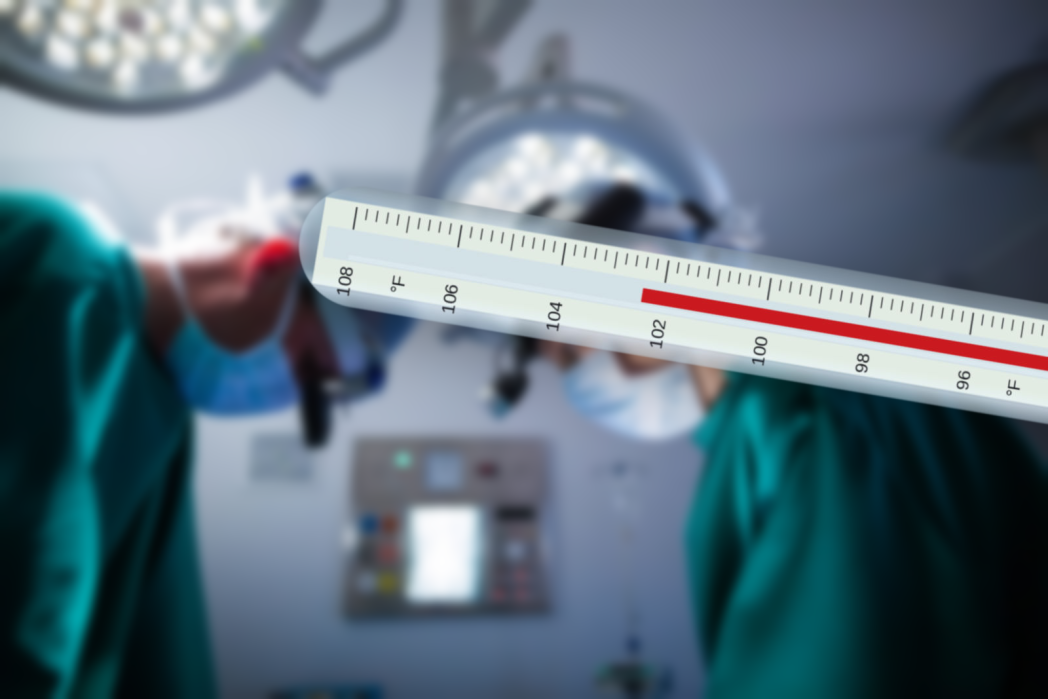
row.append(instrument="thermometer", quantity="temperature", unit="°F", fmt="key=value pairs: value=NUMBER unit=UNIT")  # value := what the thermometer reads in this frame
value=102.4 unit=°F
